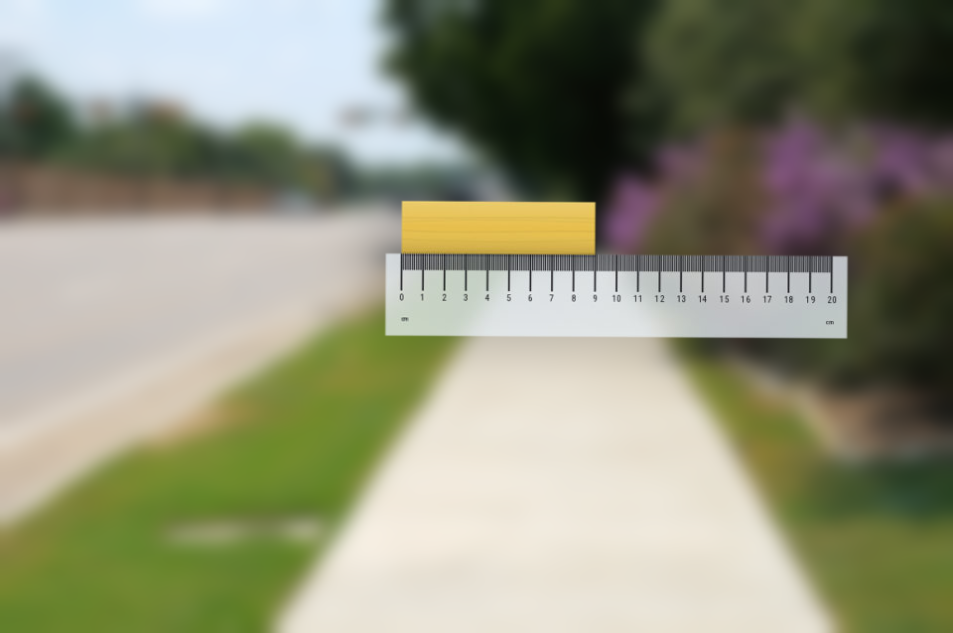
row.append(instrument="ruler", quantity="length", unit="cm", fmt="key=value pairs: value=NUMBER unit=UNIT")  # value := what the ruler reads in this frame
value=9 unit=cm
